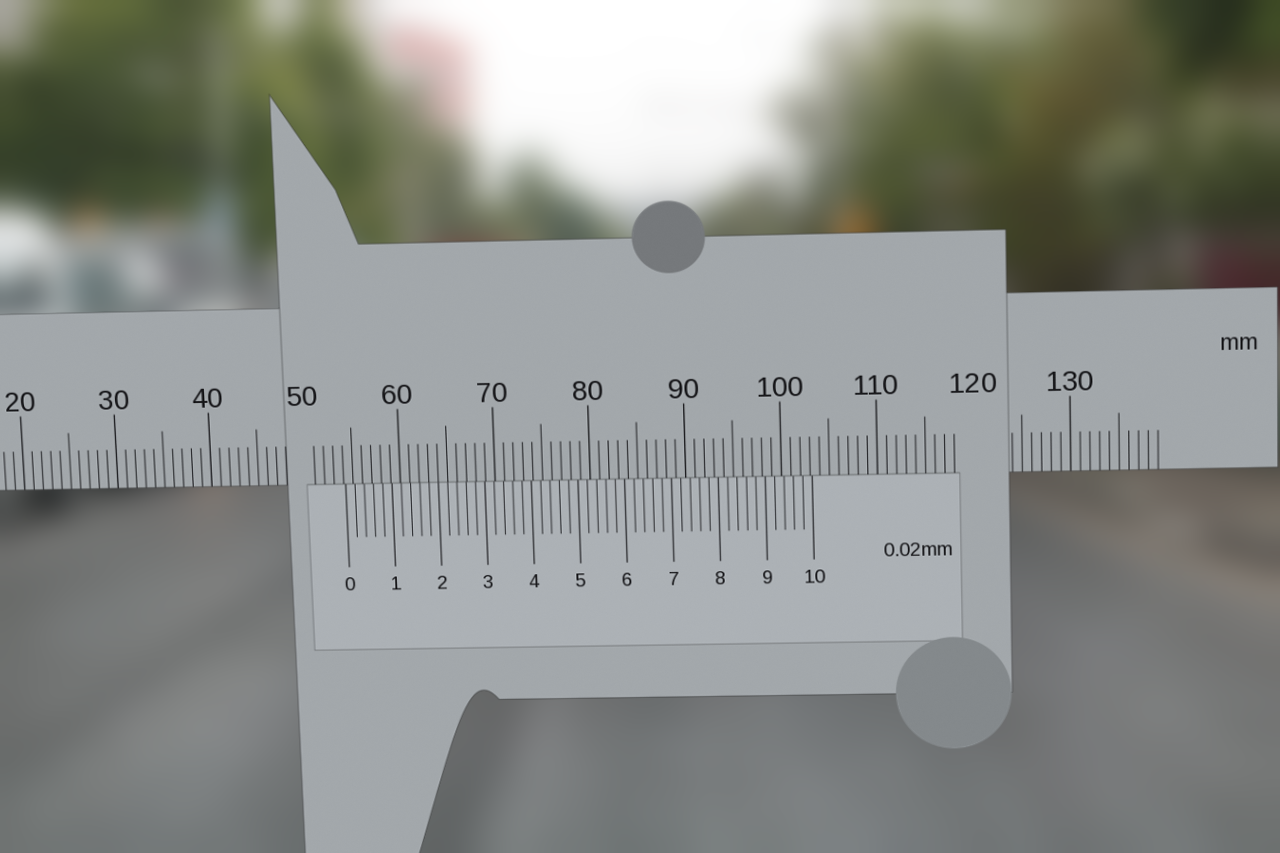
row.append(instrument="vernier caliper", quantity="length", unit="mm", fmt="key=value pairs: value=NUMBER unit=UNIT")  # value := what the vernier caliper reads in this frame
value=54.2 unit=mm
